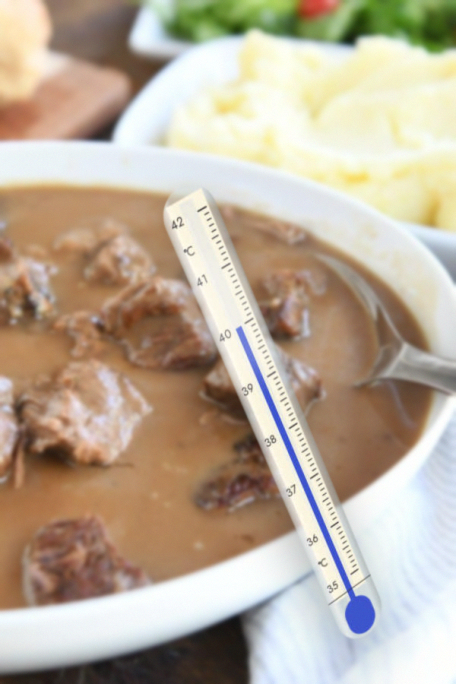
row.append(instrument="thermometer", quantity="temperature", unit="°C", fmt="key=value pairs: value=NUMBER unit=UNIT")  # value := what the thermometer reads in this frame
value=40 unit=°C
